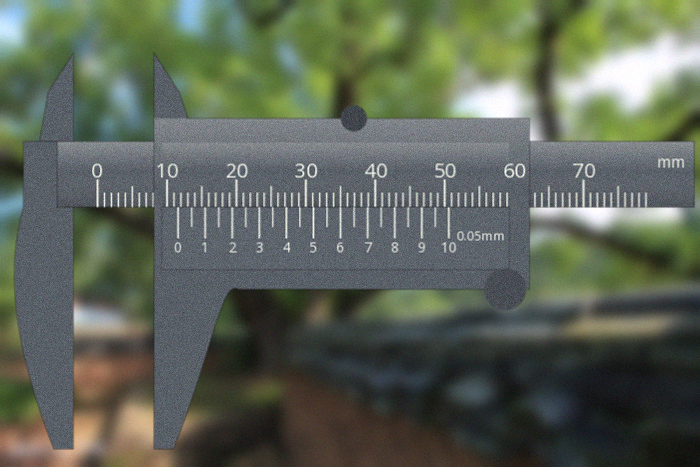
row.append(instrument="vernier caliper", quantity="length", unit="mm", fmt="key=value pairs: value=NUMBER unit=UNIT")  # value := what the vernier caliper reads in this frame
value=11.6 unit=mm
